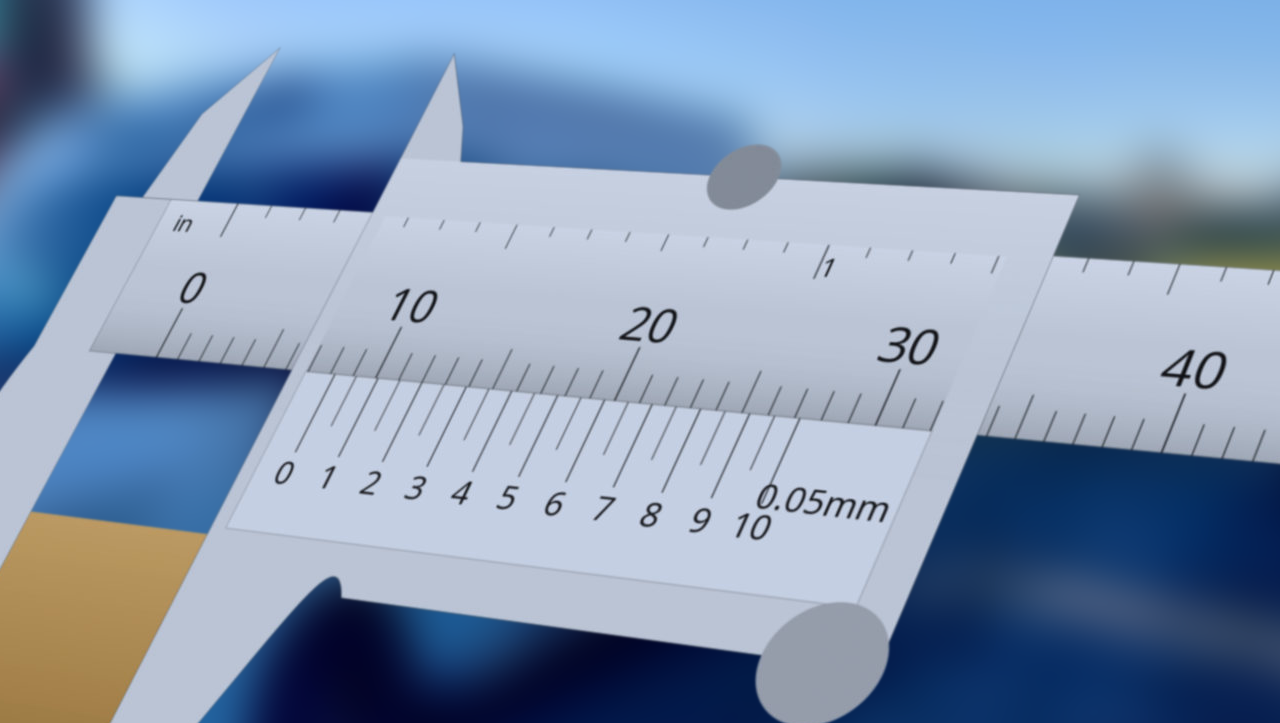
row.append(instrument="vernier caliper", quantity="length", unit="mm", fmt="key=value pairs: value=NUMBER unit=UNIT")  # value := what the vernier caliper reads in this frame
value=8.2 unit=mm
